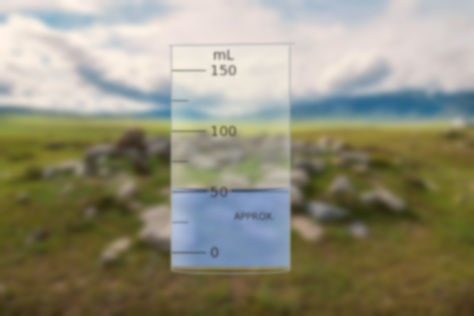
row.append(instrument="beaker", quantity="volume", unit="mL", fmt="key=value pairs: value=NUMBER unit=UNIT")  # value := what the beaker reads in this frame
value=50 unit=mL
